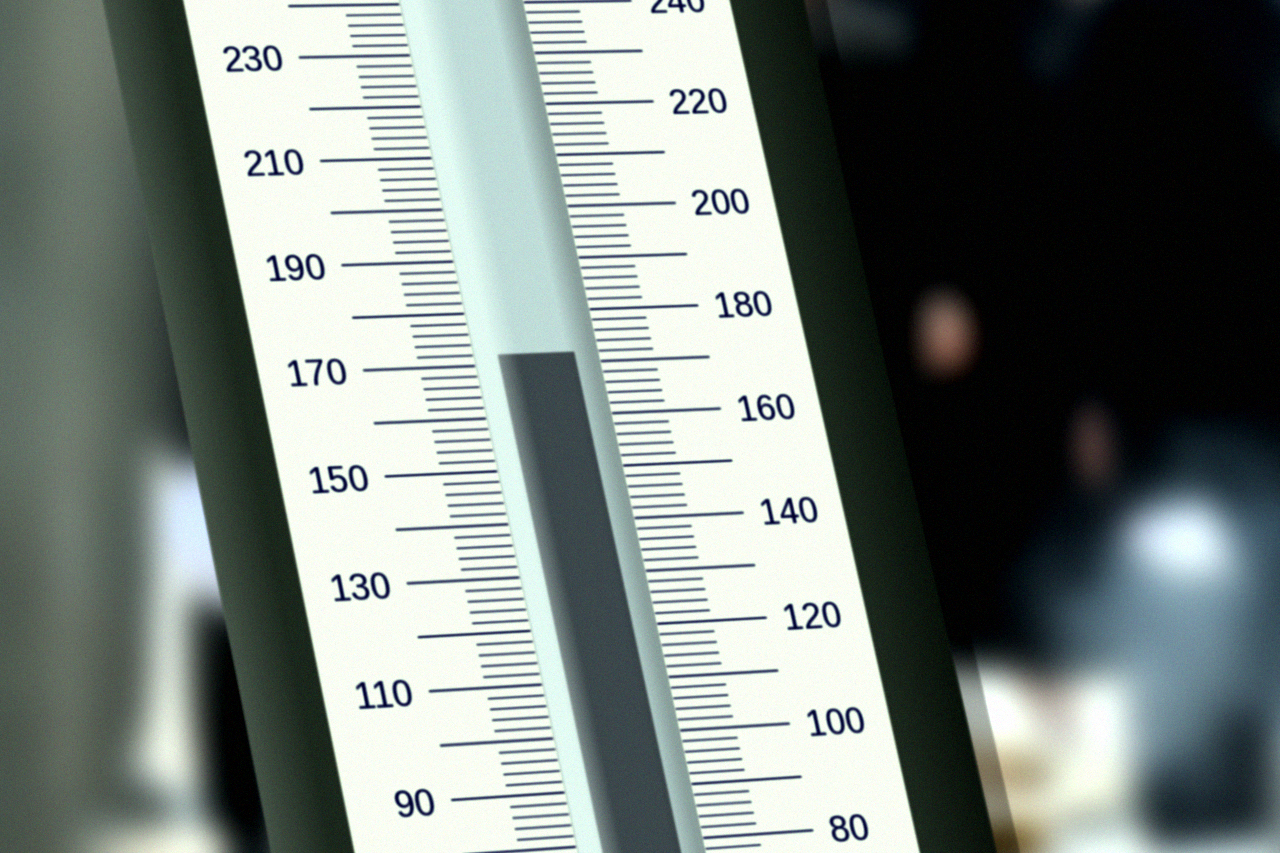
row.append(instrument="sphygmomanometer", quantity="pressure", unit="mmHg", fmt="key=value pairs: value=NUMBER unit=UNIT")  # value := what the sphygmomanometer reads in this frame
value=172 unit=mmHg
